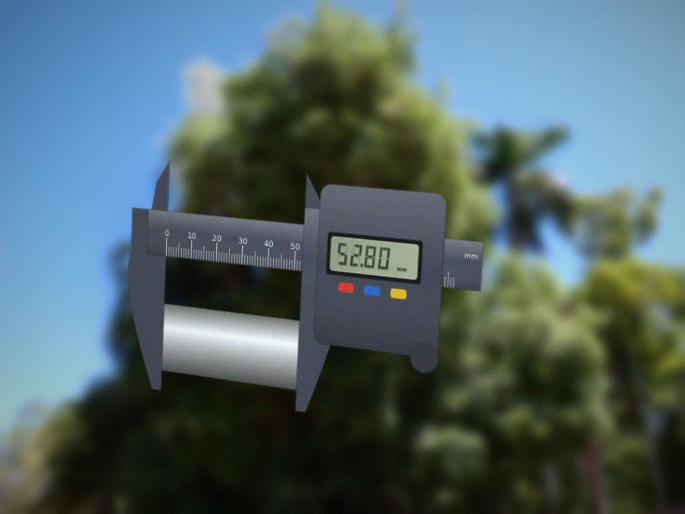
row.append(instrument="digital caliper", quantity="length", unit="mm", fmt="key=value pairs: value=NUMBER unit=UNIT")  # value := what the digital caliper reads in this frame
value=52.80 unit=mm
